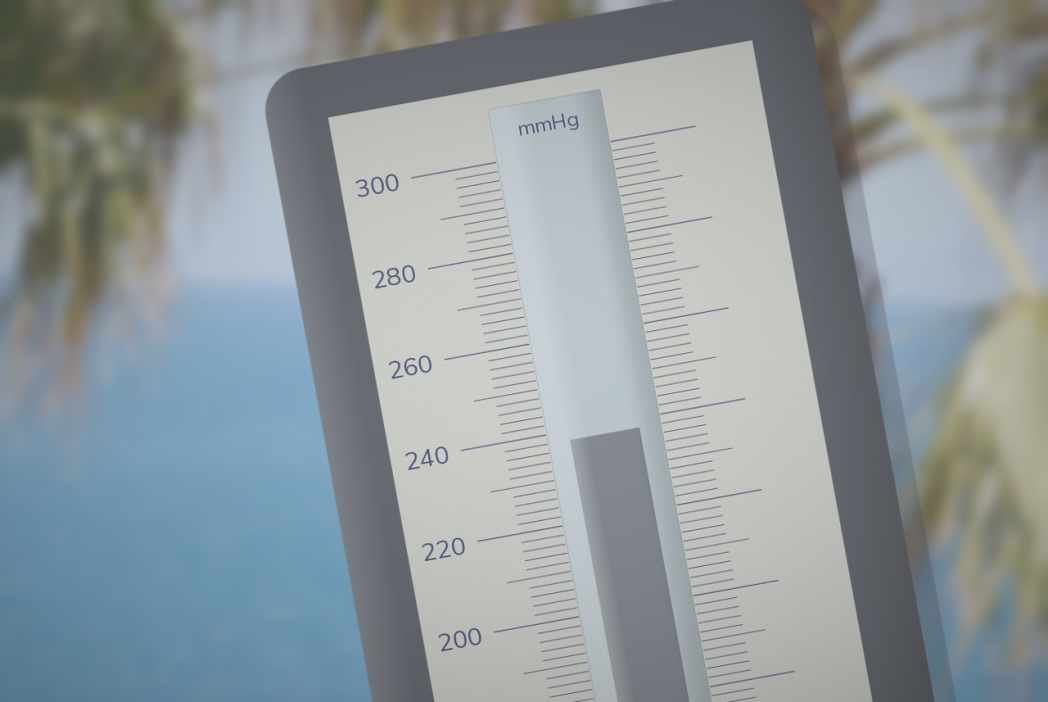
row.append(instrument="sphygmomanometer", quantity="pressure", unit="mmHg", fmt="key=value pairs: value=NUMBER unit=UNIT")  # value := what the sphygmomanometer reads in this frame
value=238 unit=mmHg
